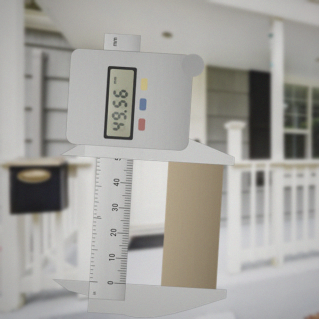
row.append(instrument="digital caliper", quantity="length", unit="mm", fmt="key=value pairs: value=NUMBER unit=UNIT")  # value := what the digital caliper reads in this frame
value=49.56 unit=mm
